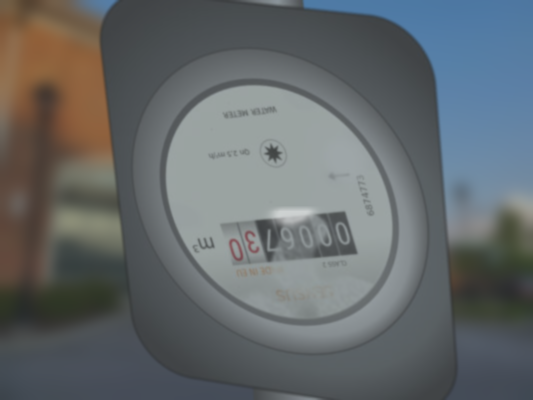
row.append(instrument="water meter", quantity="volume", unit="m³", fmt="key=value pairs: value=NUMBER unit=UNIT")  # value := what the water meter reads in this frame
value=67.30 unit=m³
